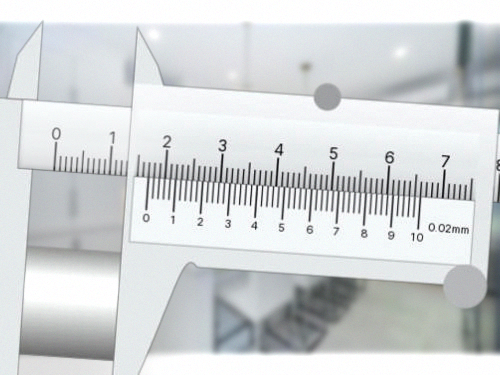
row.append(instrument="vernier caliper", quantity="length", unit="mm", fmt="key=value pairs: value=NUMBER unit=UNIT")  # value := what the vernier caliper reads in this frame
value=17.0 unit=mm
